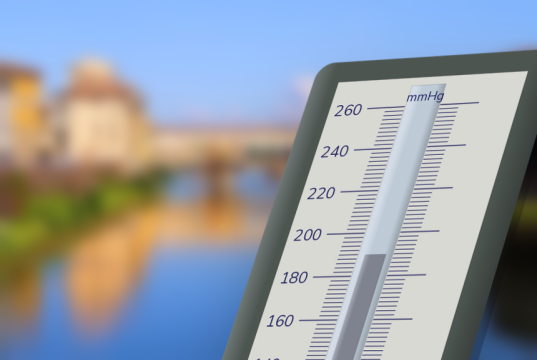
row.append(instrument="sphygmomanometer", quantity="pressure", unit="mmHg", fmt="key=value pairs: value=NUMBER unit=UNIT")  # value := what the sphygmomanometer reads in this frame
value=190 unit=mmHg
